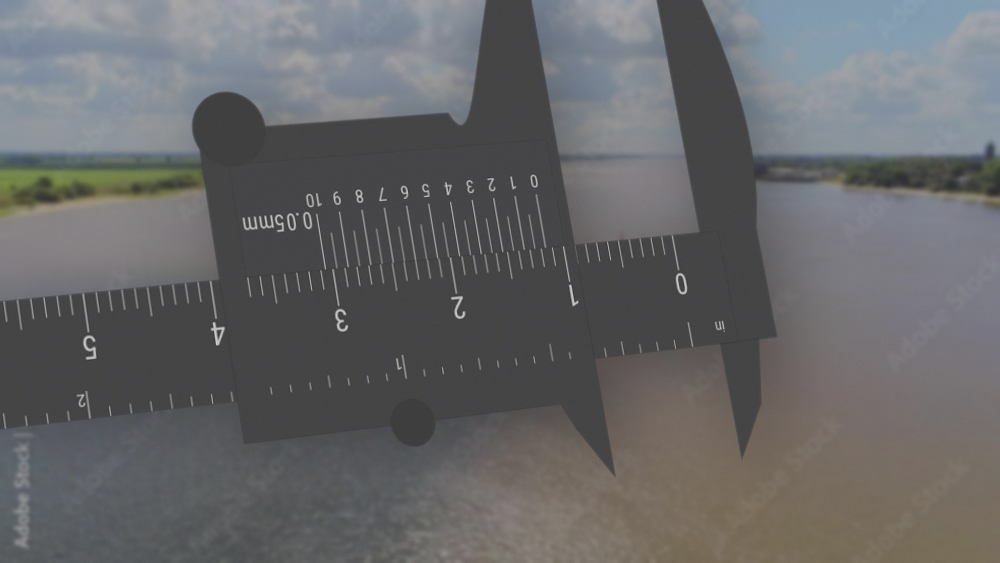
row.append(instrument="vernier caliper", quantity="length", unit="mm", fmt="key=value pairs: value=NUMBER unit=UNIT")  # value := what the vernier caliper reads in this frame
value=11.6 unit=mm
